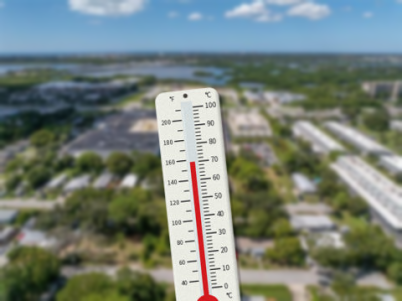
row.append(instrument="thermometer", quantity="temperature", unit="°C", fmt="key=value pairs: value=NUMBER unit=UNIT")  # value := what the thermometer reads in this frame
value=70 unit=°C
